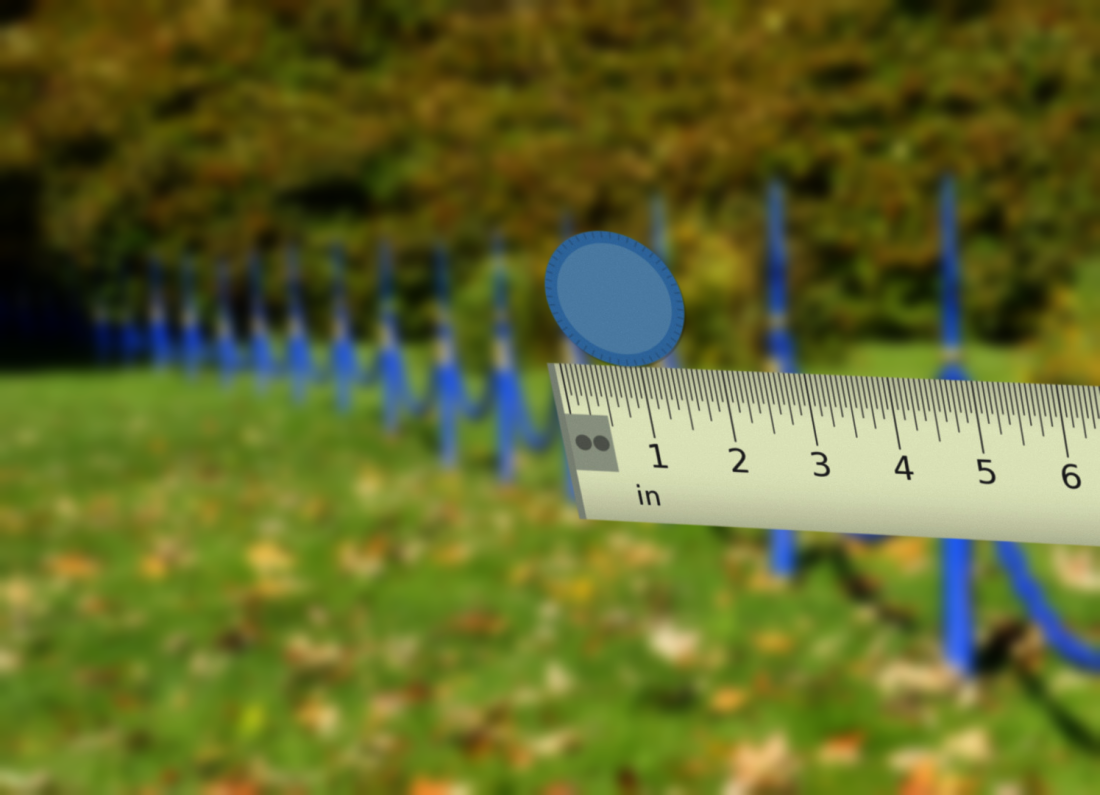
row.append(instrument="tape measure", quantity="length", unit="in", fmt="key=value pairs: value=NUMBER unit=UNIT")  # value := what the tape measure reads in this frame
value=1.6875 unit=in
